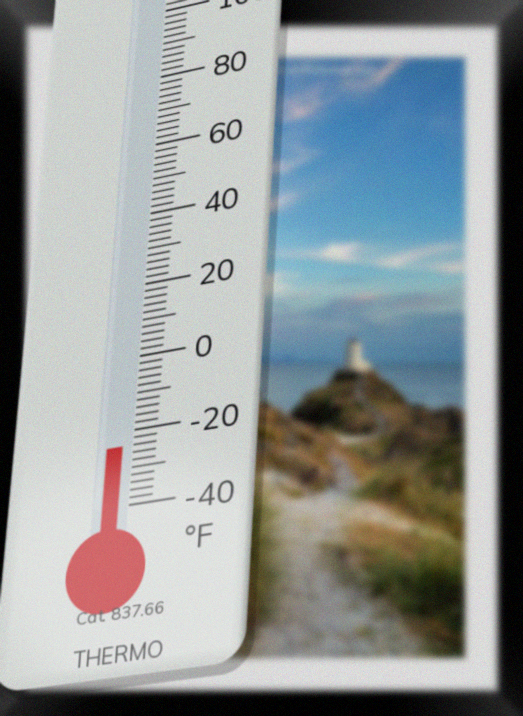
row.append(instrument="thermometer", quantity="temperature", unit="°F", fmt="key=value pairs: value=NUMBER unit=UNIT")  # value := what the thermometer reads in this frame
value=-24 unit=°F
